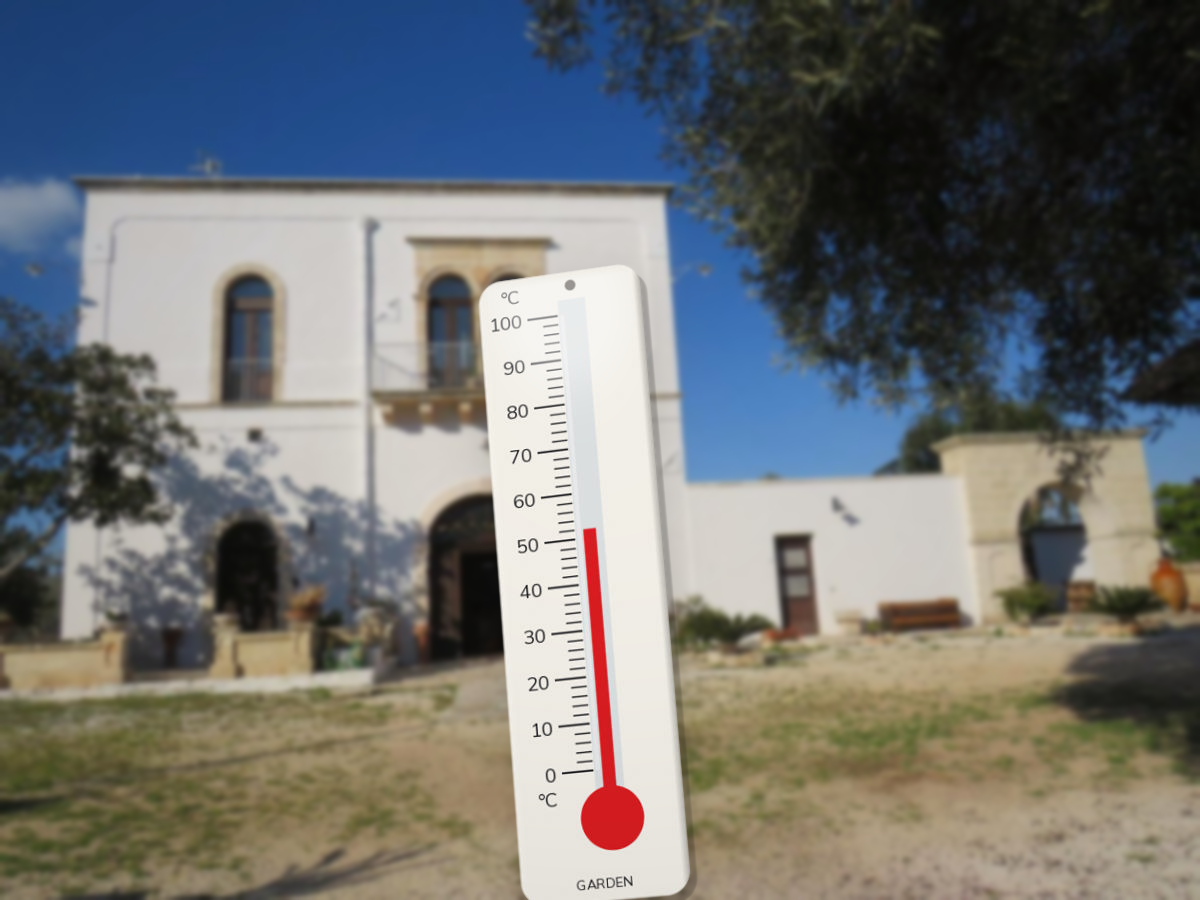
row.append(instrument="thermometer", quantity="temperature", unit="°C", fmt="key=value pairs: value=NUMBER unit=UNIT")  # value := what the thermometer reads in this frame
value=52 unit=°C
